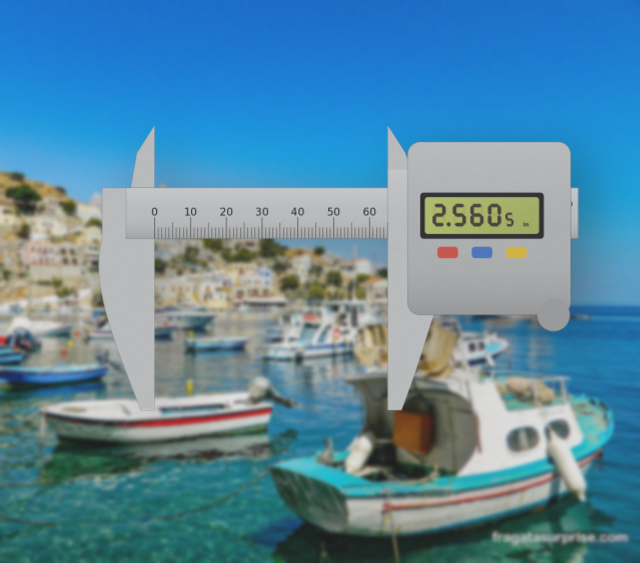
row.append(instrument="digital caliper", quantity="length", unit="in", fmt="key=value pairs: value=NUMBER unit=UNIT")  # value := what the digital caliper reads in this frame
value=2.5605 unit=in
